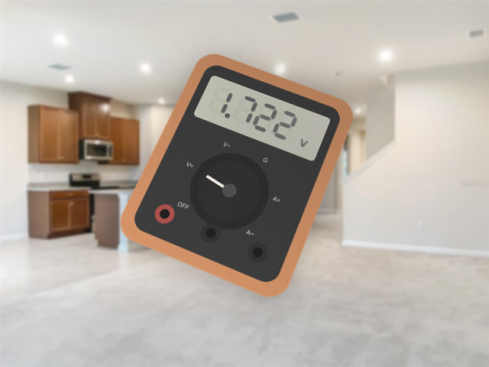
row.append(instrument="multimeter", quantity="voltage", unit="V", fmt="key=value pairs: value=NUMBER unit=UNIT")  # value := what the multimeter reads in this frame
value=1.722 unit=V
